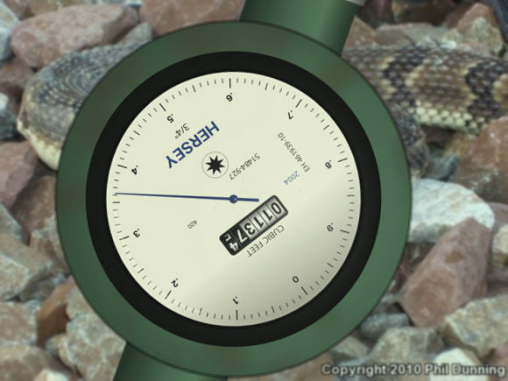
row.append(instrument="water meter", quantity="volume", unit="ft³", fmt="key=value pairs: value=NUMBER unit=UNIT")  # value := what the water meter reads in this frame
value=11374.36 unit=ft³
